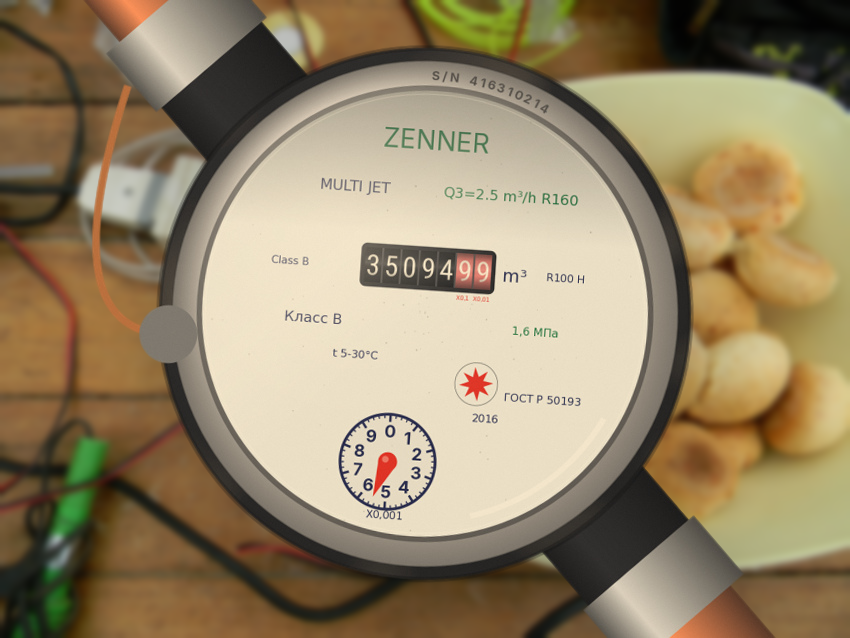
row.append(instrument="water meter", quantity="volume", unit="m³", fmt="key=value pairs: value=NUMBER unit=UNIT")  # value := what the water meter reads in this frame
value=35094.995 unit=m³
